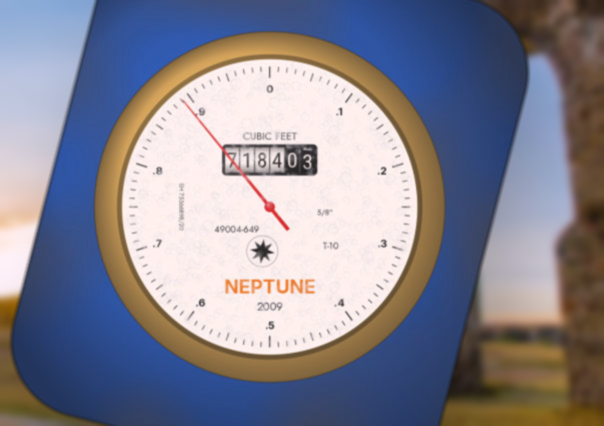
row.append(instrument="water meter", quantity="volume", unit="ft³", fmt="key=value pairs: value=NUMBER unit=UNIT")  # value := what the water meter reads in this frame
value=718402.89 unit=ft³
